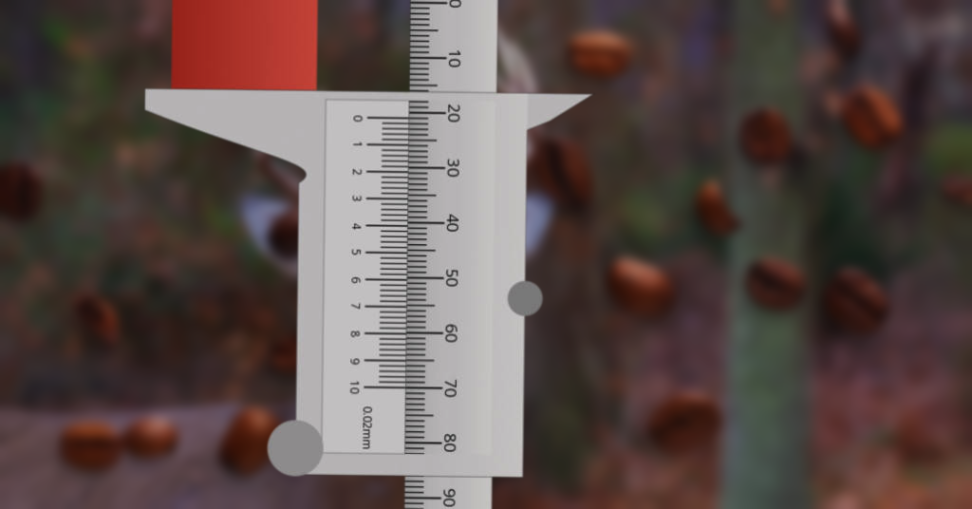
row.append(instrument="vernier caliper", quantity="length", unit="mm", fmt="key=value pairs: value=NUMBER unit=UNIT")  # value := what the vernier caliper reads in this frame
value=21.0 unit=mm
